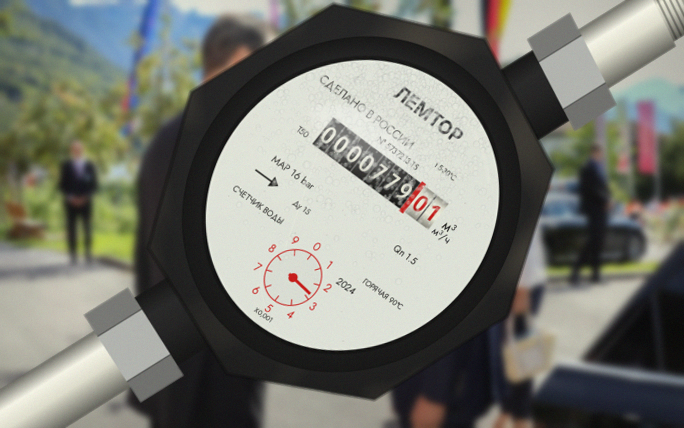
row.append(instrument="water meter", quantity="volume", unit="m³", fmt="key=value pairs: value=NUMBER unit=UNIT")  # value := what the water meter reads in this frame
value=779.012 unit=m³
